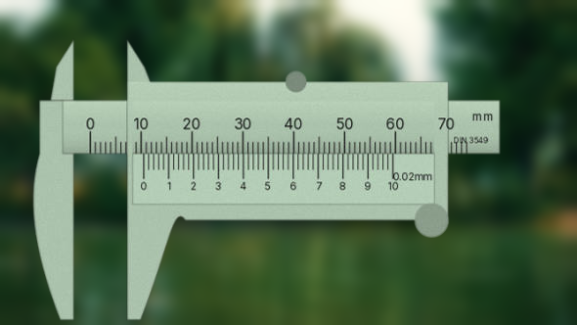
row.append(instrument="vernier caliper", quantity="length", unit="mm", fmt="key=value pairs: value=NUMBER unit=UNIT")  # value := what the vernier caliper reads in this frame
value=10.5 unit=mm
